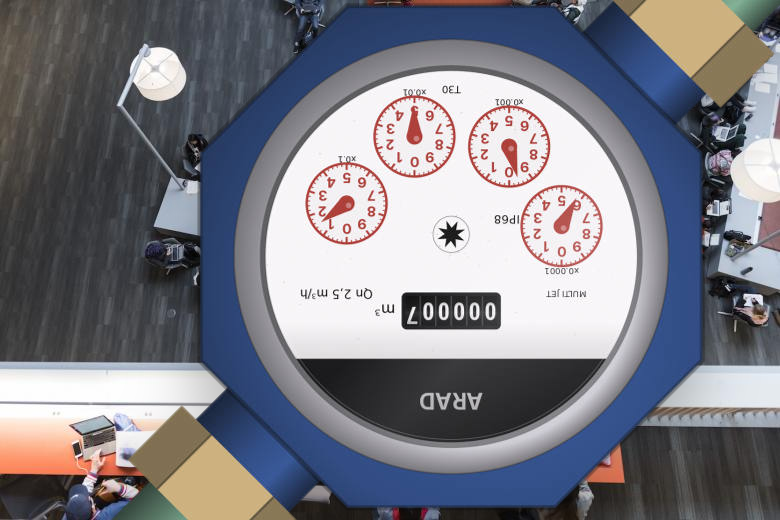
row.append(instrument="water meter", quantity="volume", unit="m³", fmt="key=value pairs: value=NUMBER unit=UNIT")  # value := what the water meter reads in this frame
value=7.1495 unit=m³
